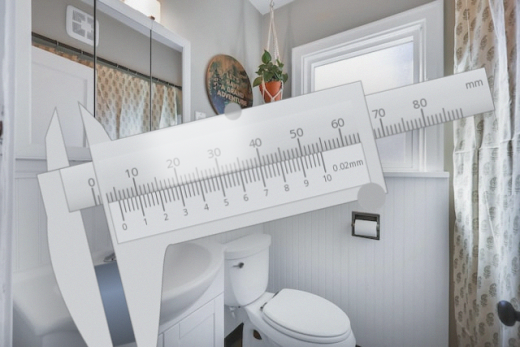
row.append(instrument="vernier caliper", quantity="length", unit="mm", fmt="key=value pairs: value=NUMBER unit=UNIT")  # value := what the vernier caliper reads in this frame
value=5.5 unit=mm
